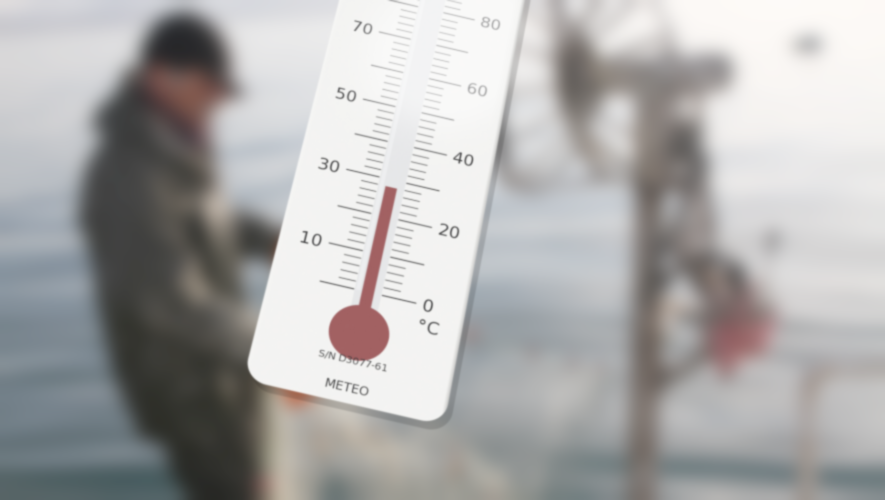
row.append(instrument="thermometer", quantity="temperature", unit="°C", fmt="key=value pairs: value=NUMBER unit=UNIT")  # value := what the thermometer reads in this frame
value=28 unit=°C
